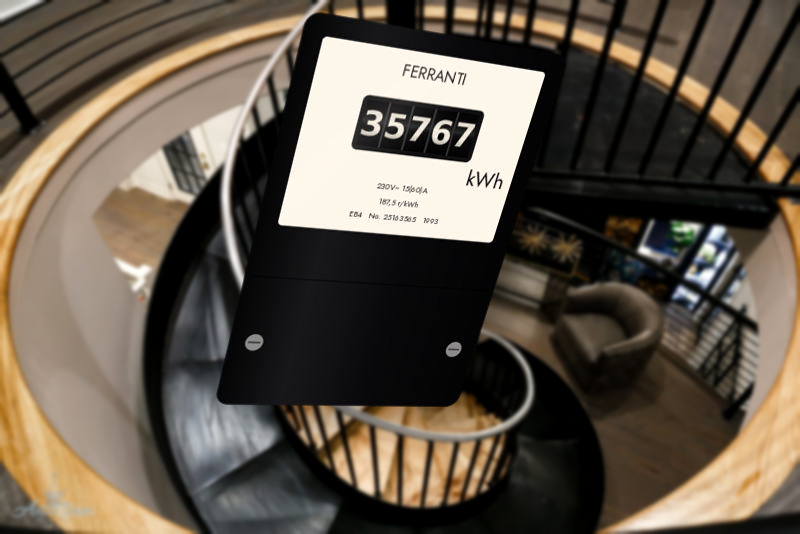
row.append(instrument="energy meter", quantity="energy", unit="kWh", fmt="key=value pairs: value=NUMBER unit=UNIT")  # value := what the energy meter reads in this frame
value=35767 unit=kWh
